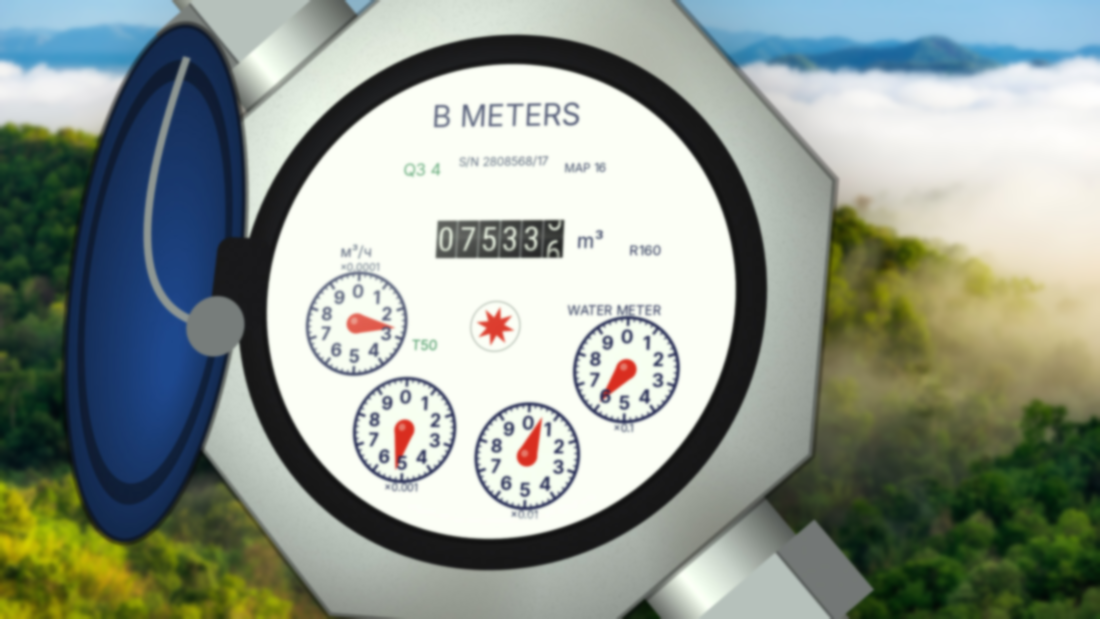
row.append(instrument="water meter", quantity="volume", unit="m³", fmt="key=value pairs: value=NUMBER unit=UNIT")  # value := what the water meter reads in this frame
value=75335.6052 unit=m³
